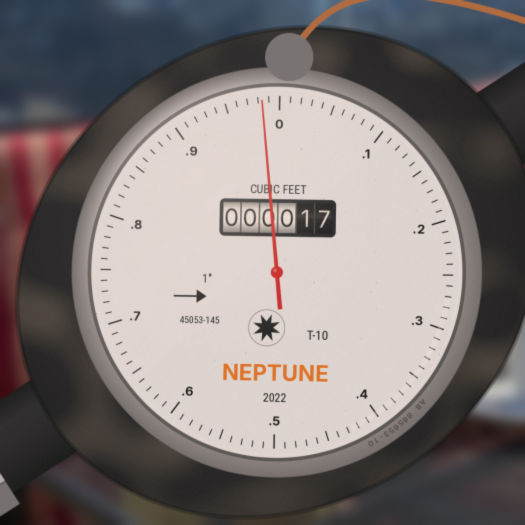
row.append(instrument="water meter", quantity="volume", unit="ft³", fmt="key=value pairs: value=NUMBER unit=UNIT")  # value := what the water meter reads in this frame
value=16.98 unit=ft³
